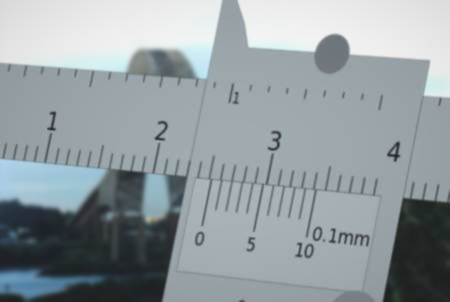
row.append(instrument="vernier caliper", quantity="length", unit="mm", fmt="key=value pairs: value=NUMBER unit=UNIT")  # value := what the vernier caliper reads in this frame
value=25.2 unit=mm
